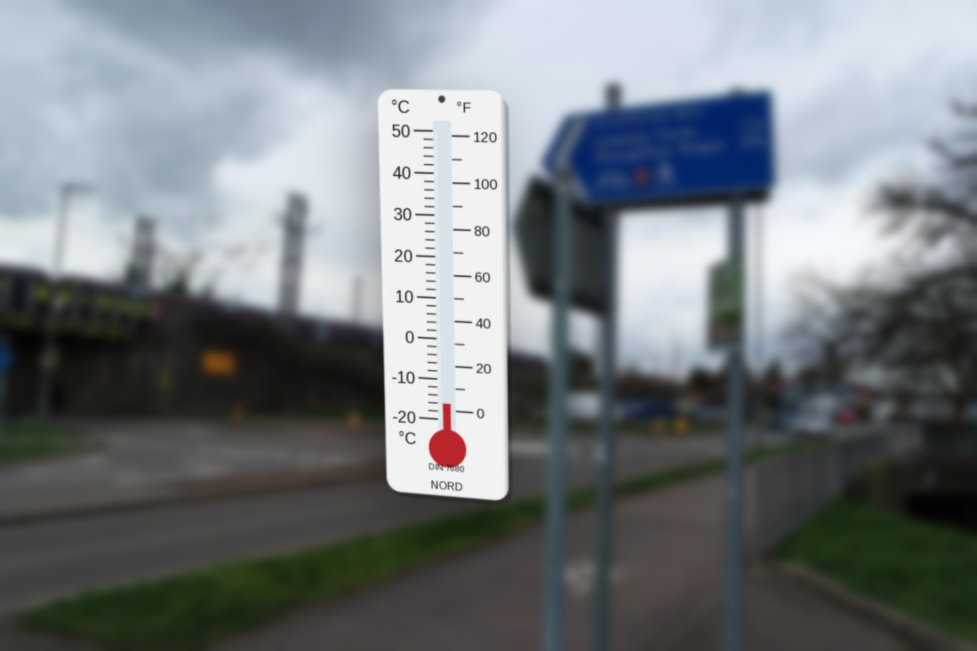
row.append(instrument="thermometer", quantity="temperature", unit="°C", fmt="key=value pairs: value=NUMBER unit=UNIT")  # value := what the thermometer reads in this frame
value=-16 unit=°C
